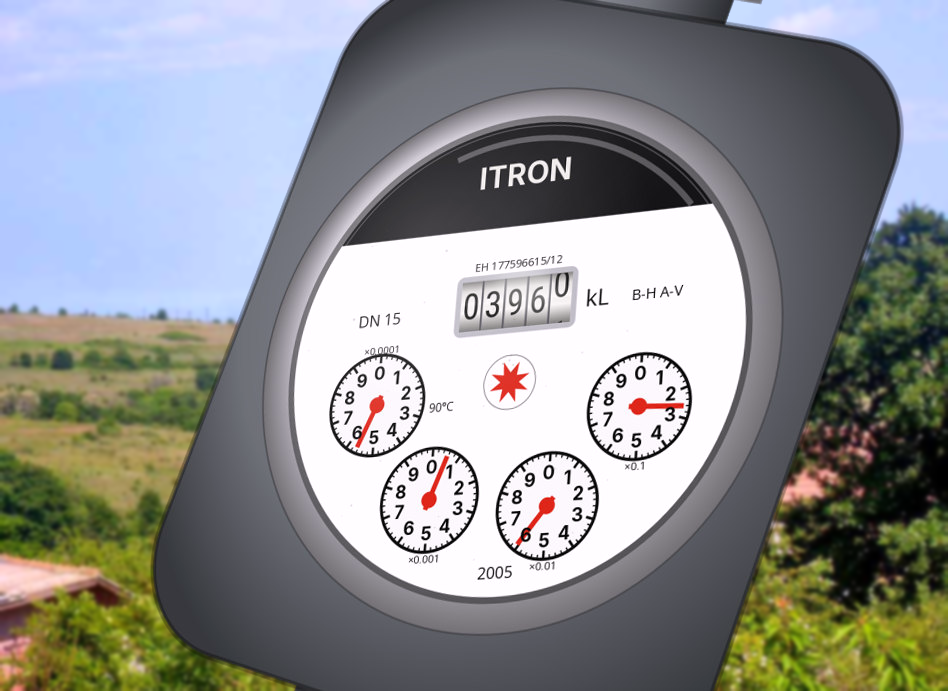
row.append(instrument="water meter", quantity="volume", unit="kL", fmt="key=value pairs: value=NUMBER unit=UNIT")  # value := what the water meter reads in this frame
value=3960.2605 unit=kL
